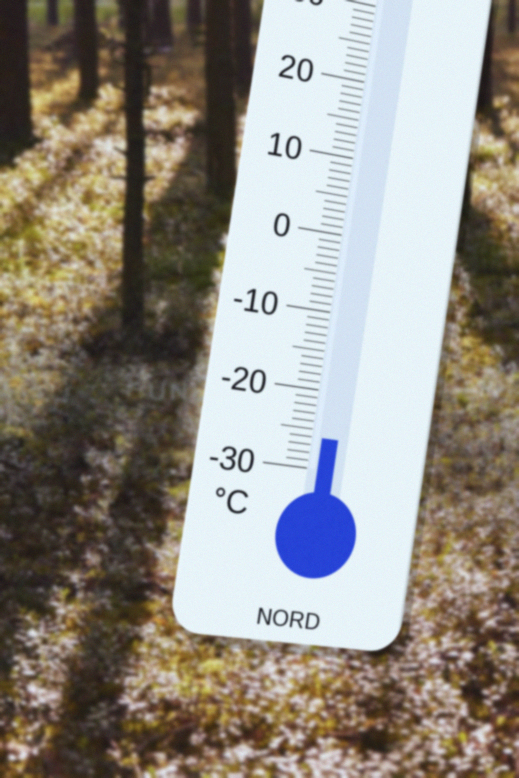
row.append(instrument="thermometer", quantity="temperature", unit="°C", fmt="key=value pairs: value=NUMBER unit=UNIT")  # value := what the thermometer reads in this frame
value=-26 unit=°C
